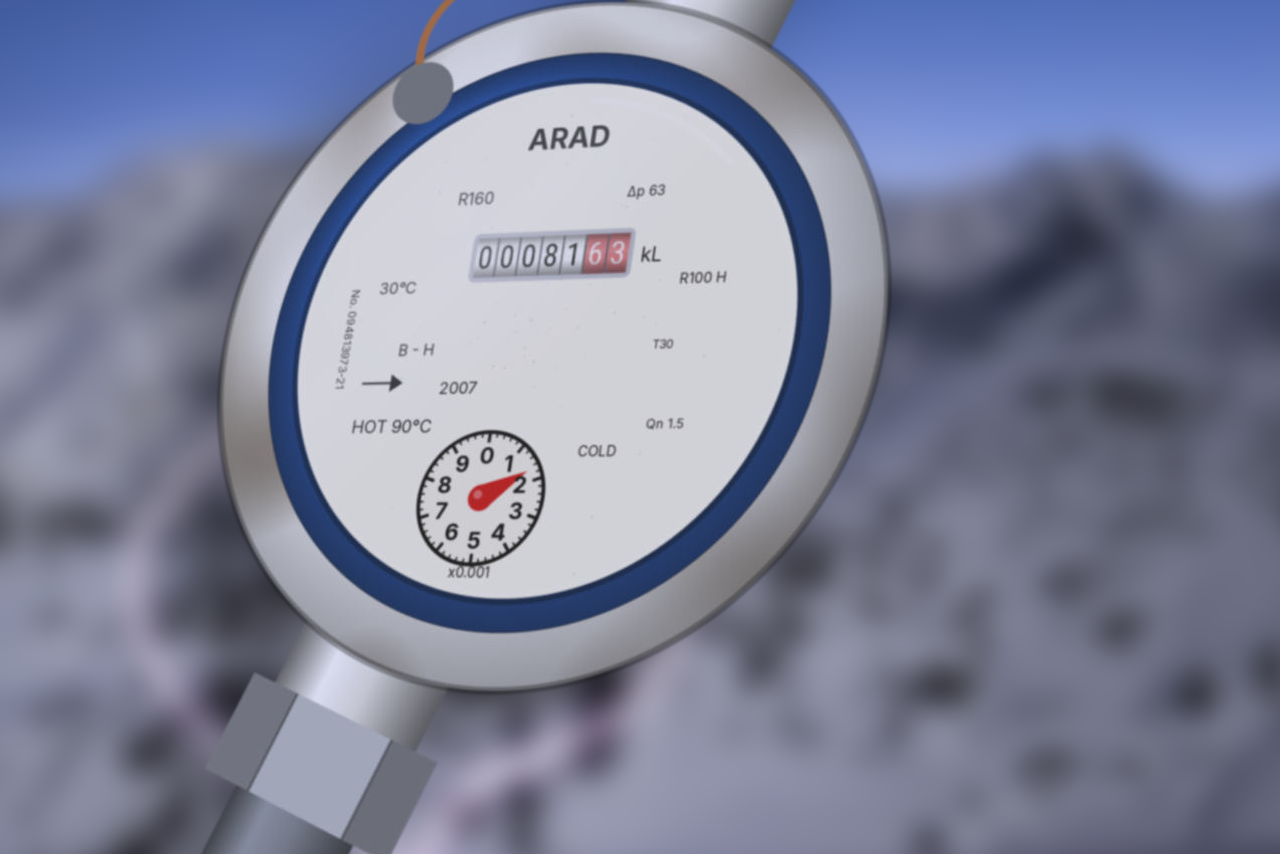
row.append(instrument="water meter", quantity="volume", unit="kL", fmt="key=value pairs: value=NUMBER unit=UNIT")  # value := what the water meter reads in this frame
value=81.631 unit=kL
